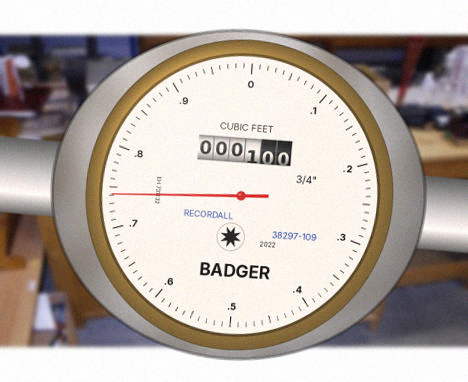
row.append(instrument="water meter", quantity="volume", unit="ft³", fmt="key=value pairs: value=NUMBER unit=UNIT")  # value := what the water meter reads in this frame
value=99.74 unit=ft³
